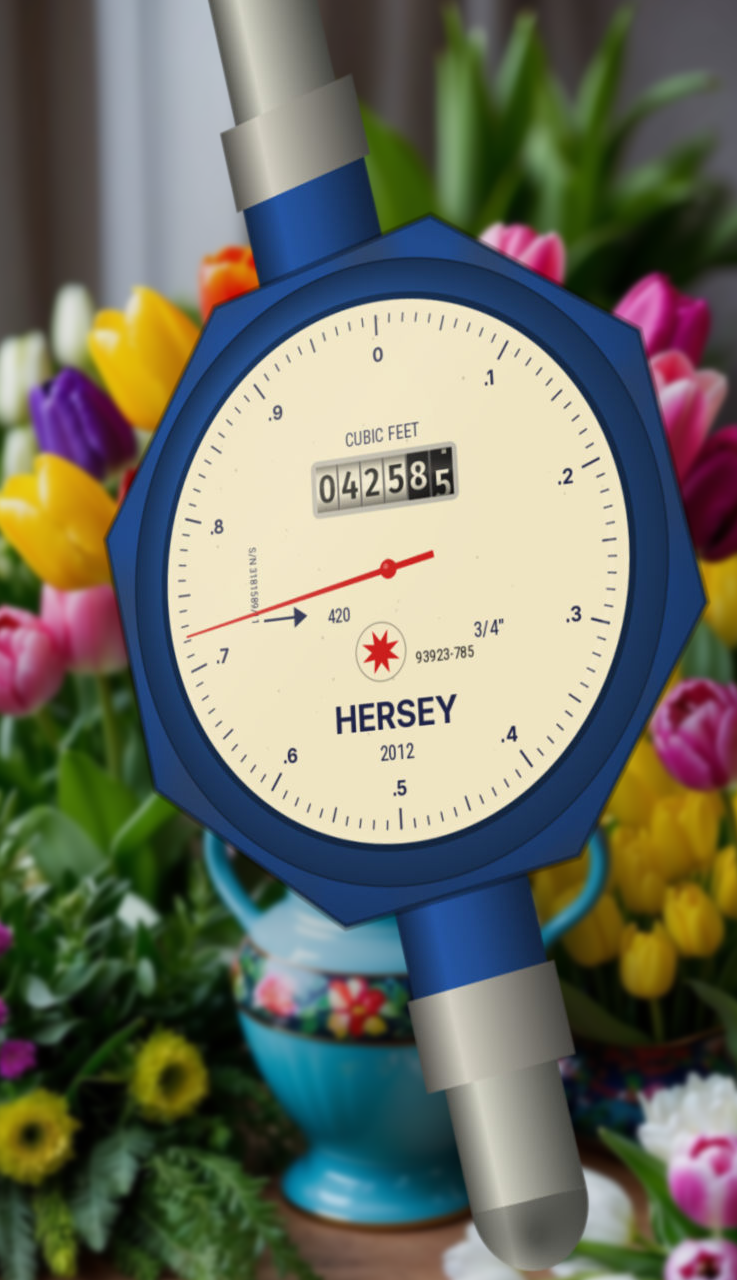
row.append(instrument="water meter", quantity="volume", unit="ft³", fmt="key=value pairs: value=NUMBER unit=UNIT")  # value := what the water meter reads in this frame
value=42584.72 unit=ft³
